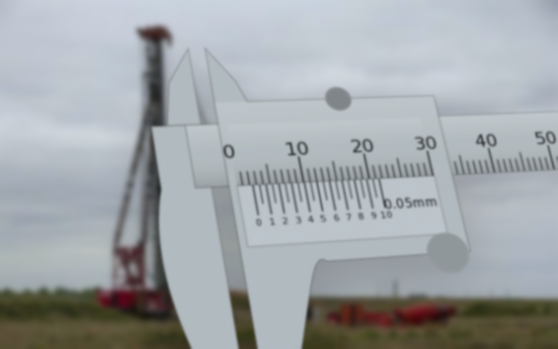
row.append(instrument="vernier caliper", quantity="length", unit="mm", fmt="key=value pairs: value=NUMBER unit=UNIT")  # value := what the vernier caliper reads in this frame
value=2.5 unit=mm
